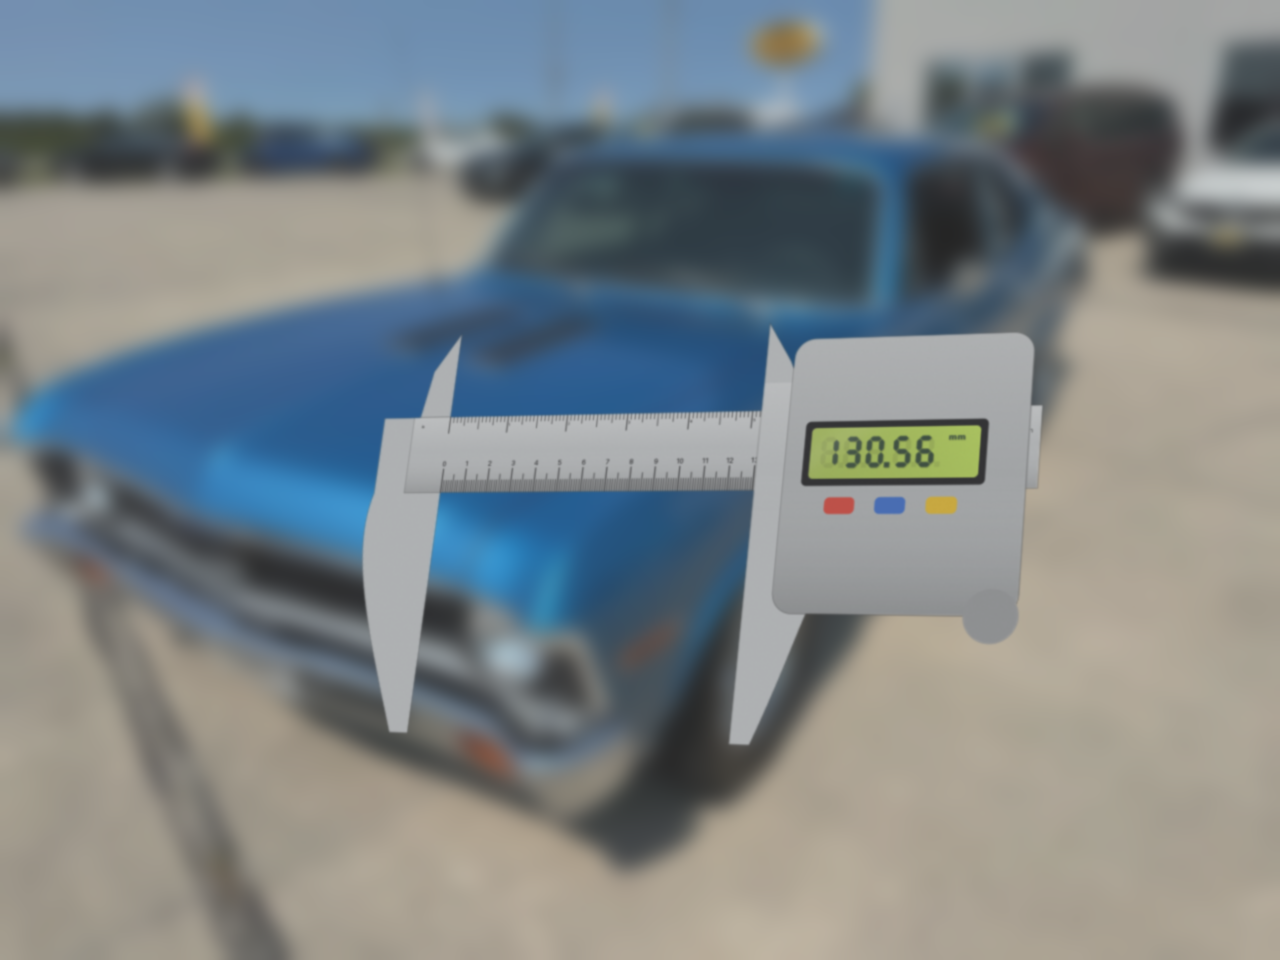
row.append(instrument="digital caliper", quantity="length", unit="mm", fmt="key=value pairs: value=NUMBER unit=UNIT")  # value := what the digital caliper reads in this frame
value=130.56 unit=mm
